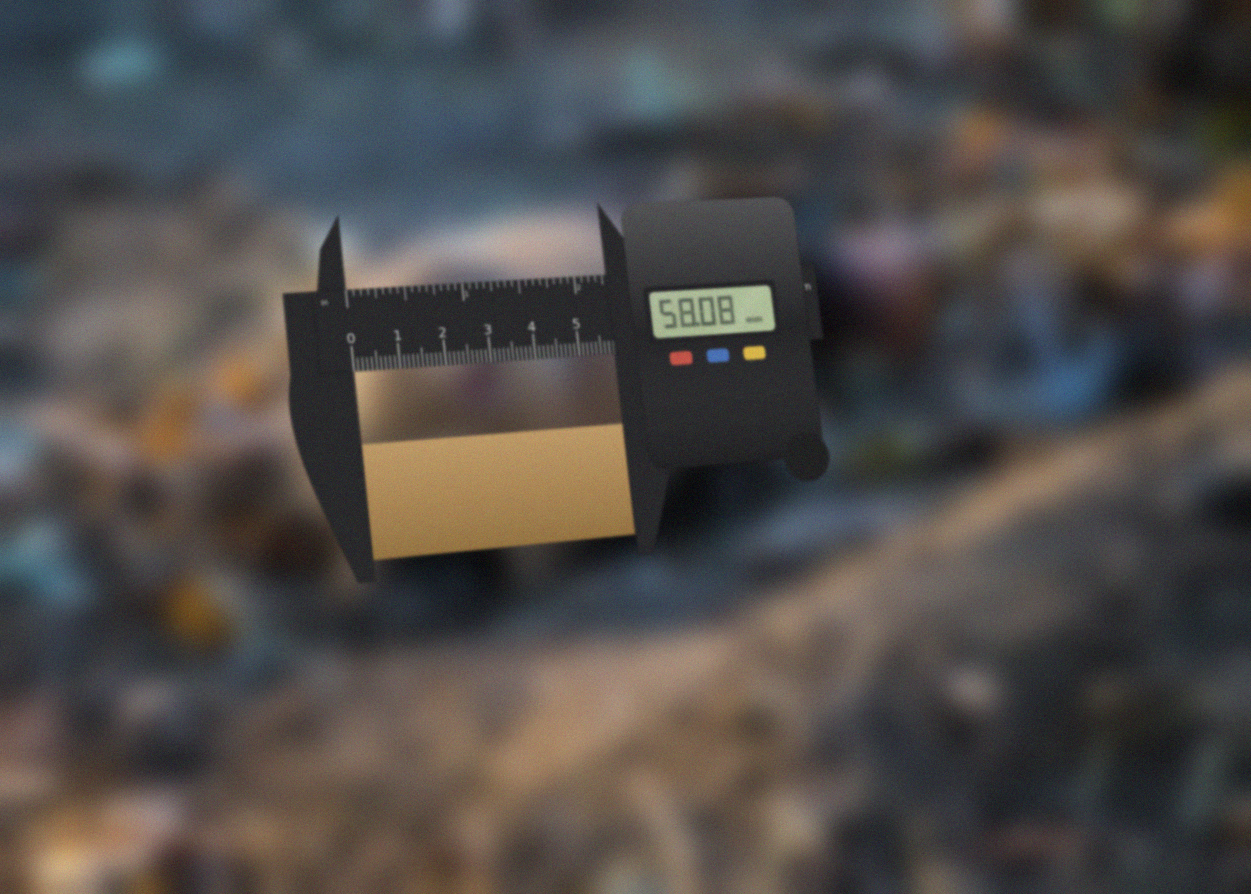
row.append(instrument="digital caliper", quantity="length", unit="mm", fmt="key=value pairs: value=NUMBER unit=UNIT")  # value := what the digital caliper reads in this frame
value=58.08 unit=mm
